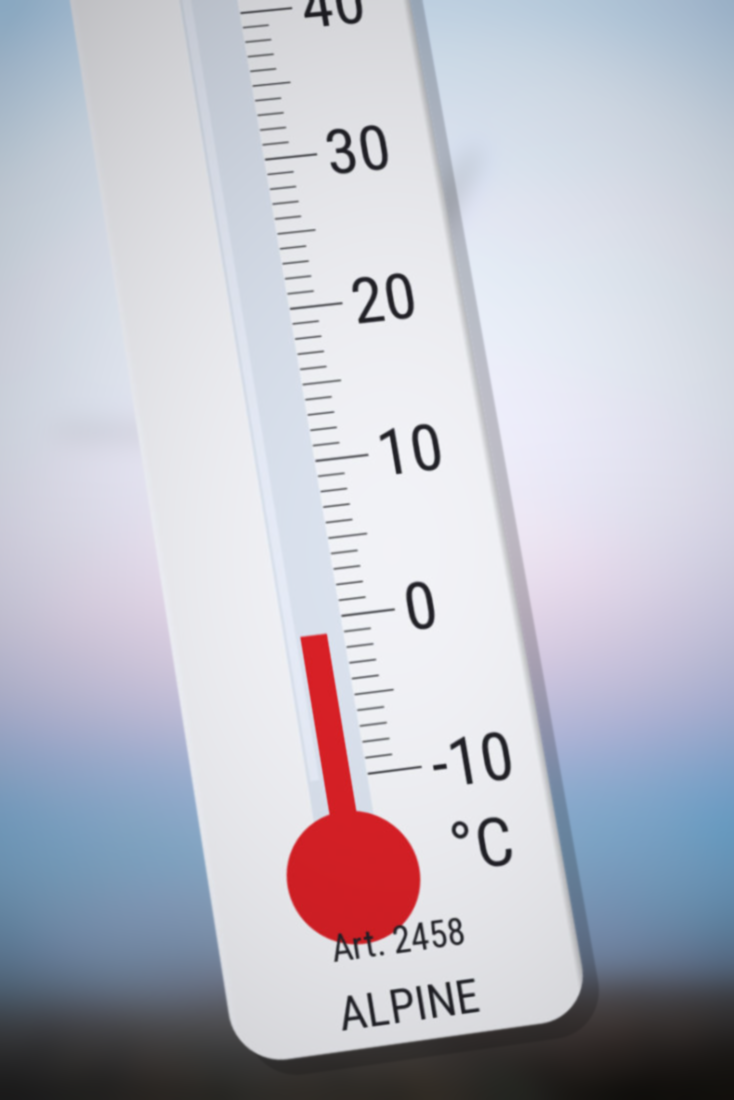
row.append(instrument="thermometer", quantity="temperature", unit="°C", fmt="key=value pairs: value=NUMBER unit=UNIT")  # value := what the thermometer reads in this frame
value=-1 unit=°C
